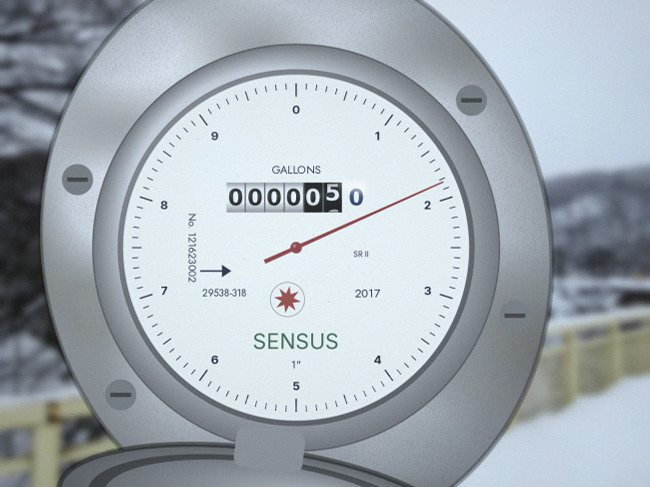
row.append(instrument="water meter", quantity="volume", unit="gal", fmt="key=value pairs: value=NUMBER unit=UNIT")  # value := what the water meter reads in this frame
value=51.8 unit=gal
